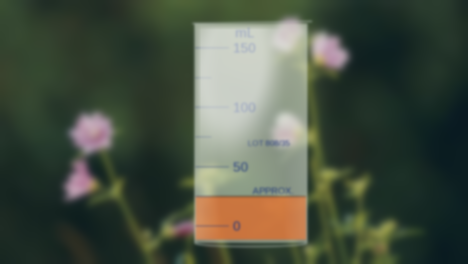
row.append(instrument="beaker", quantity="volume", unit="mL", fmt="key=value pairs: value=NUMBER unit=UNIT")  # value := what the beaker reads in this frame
value=25 unit=mL
